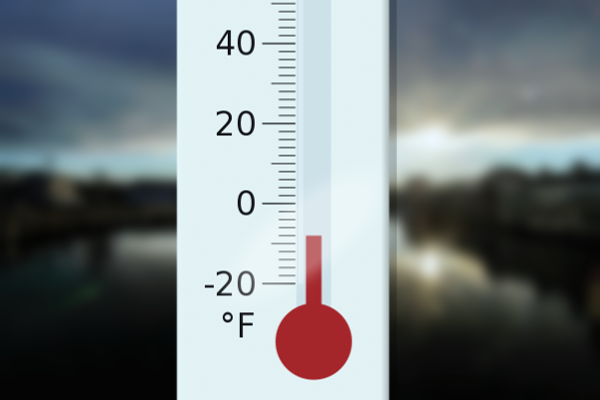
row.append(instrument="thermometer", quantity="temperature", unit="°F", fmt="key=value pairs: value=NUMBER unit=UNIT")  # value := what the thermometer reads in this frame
value=-8 unit=°F
